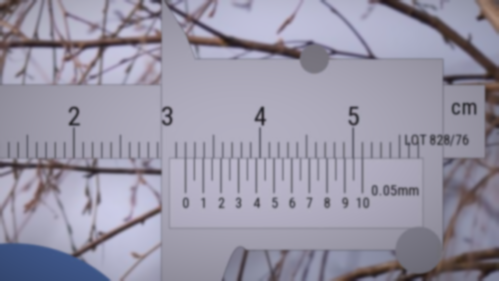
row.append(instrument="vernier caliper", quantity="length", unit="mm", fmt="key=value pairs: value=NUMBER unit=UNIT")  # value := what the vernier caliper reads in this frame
value=32.0 unit=mm
